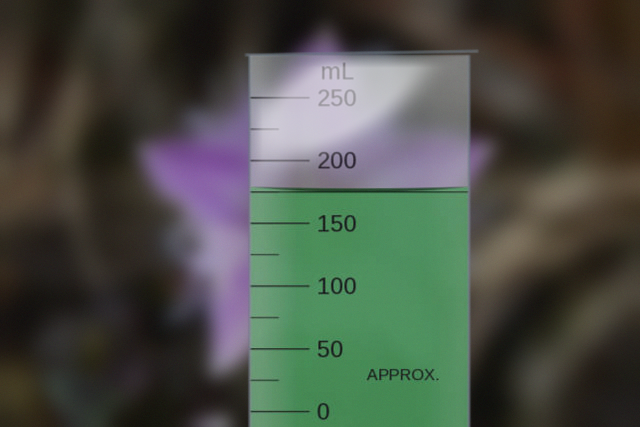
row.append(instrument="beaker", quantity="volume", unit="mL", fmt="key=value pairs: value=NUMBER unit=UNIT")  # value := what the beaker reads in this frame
value=175 unit=mL
